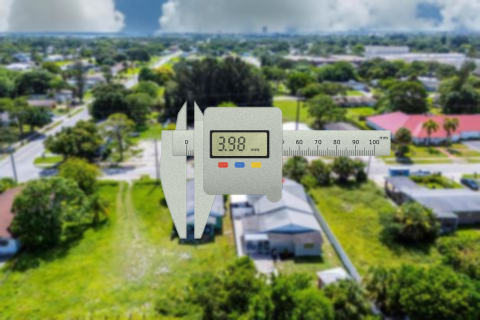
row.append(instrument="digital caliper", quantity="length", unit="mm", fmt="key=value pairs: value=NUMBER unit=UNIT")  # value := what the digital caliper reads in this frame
value=3.98 unit=mm
